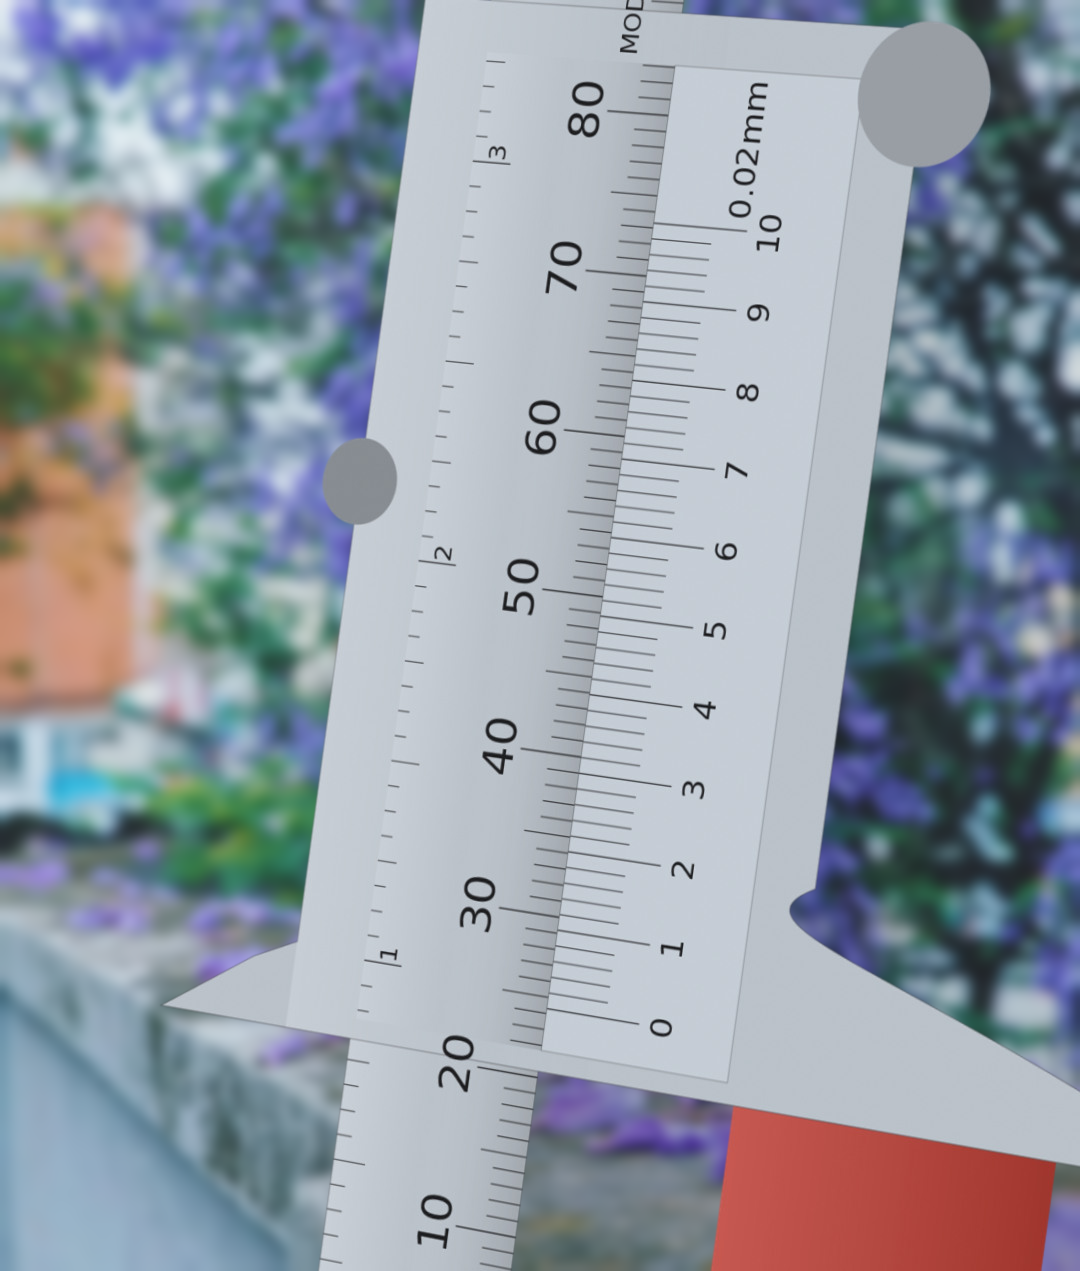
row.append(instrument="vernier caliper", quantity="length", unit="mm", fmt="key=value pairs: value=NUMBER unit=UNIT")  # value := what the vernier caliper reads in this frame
value=24.3 unit=mm
